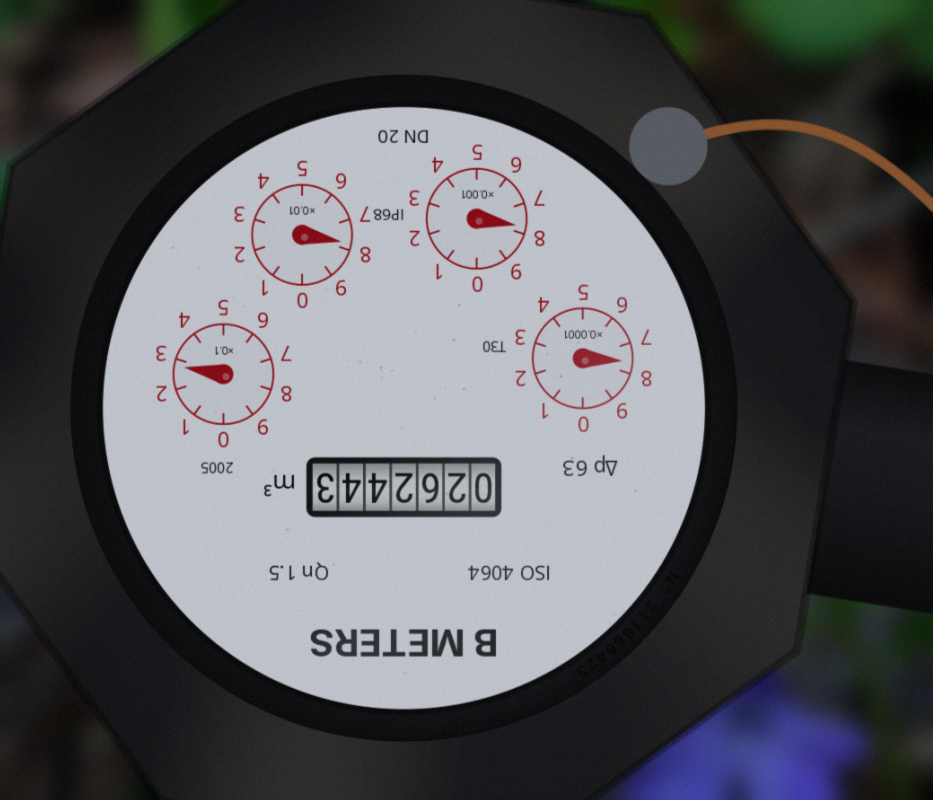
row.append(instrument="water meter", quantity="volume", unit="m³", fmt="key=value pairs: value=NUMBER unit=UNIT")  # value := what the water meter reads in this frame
value=262443.2777 unit=m³
